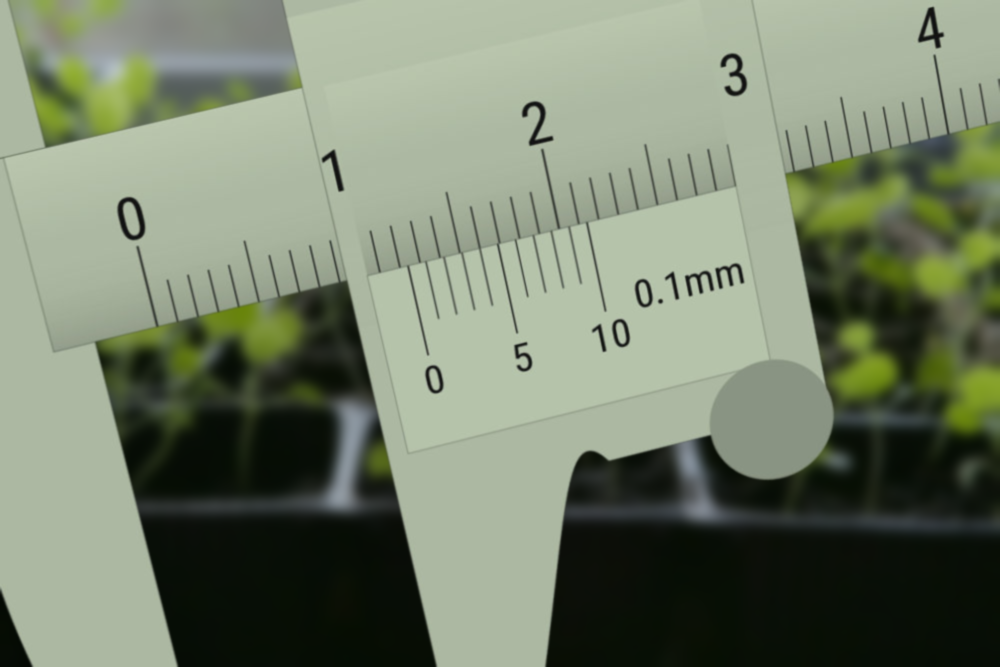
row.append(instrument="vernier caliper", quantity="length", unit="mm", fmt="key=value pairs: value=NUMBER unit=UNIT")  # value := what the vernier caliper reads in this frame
value=12.4 unit=mm
